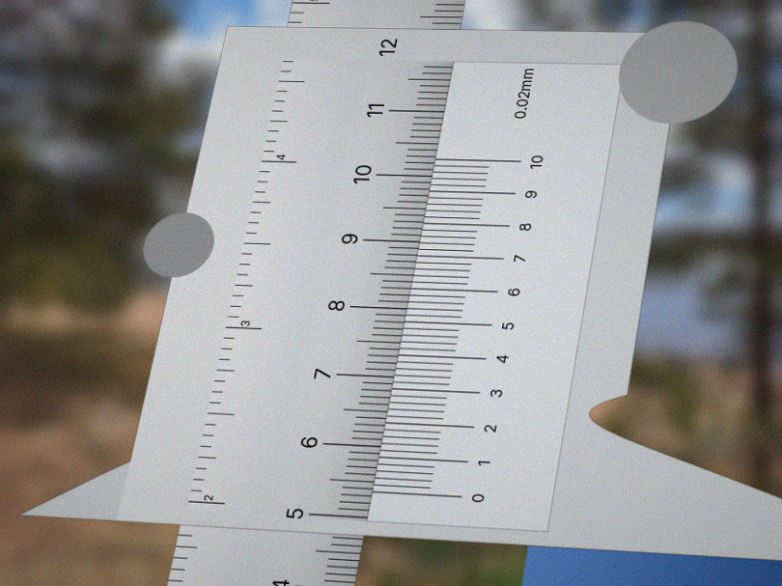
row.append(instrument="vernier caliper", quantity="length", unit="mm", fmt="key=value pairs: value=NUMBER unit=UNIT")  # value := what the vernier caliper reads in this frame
value=53.6 unit=mm
